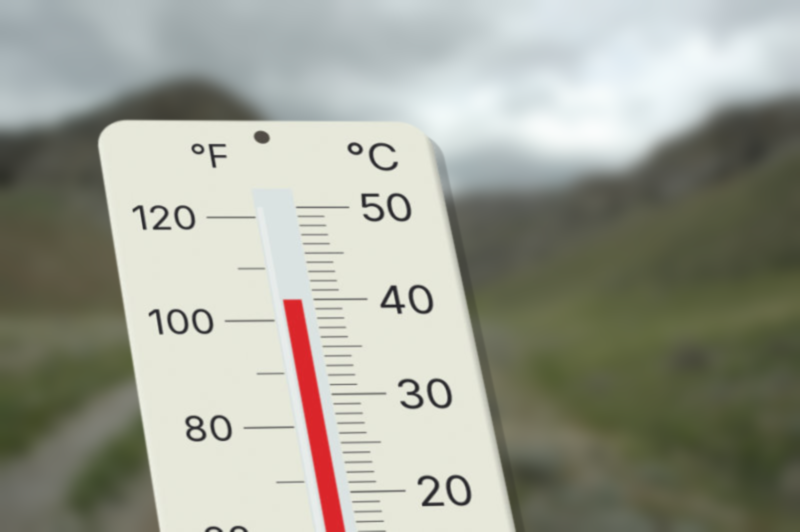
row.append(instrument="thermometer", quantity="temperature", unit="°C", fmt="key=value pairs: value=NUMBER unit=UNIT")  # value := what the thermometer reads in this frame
value=40 unit=°C
